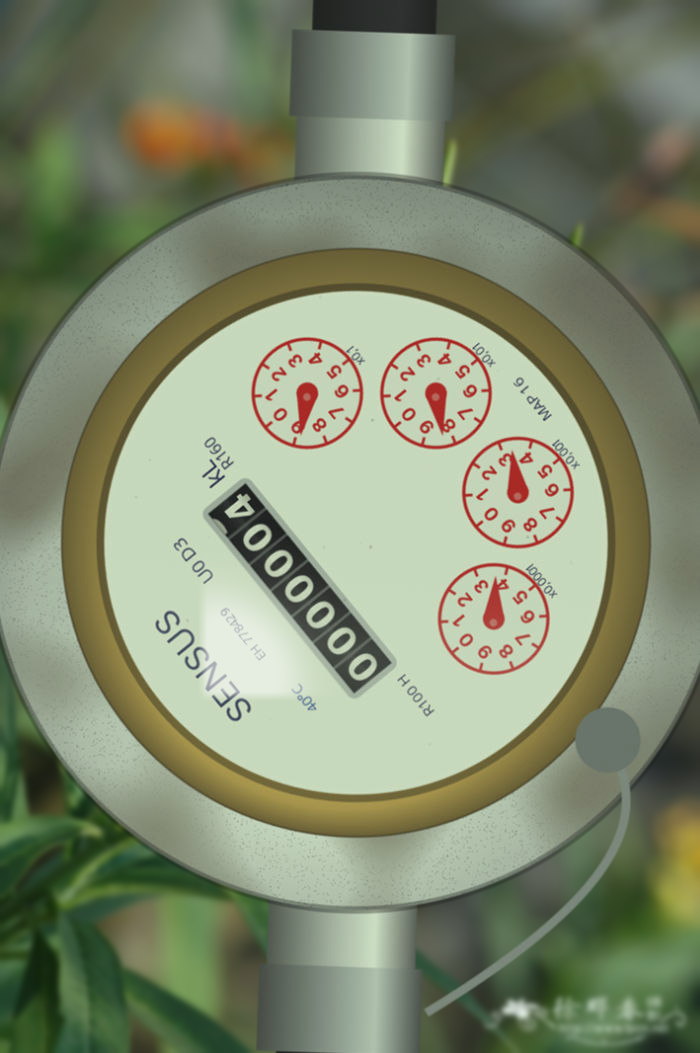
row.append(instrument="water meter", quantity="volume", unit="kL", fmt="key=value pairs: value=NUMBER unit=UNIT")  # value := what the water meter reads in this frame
value=3.8833 unit=kL
